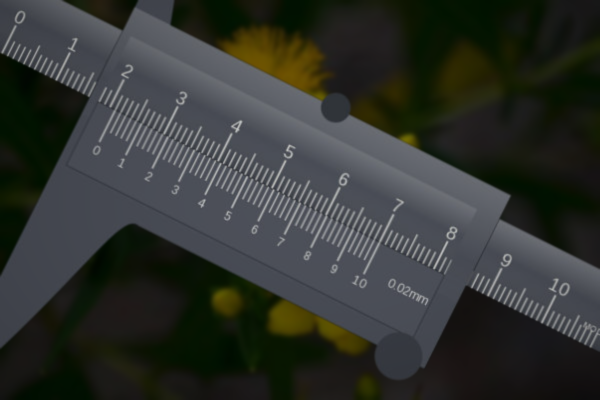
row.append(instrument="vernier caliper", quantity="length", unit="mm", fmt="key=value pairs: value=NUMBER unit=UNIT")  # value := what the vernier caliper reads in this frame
value=21.0 unit=mm
